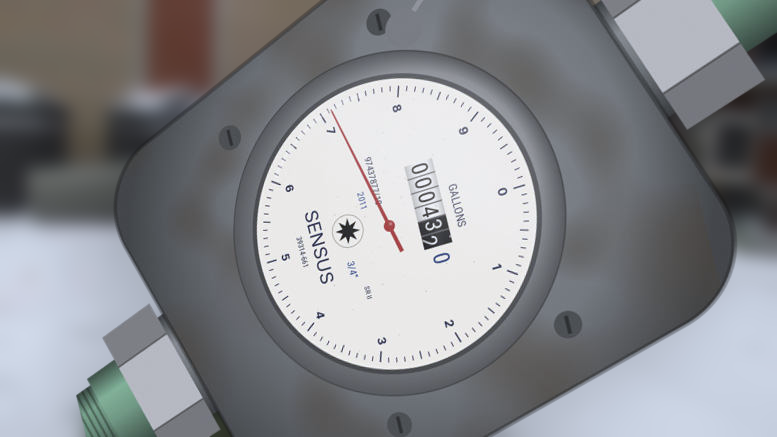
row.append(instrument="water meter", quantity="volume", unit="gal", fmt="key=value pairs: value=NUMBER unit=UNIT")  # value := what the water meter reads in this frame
value=4317.1 unit=gal
